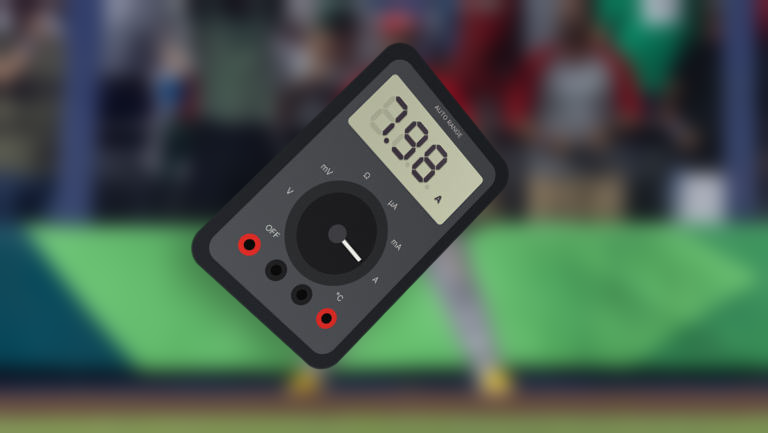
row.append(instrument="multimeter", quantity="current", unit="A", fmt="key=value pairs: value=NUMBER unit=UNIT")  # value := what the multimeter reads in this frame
value=7.98 unit=A
